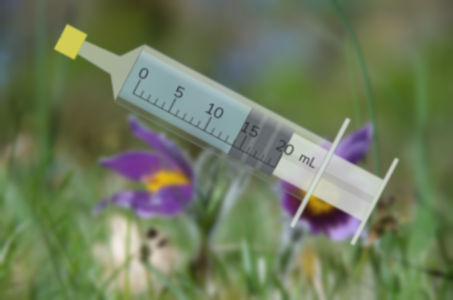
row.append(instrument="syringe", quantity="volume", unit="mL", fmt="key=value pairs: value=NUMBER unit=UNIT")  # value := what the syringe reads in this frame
value=14 unit=mL
